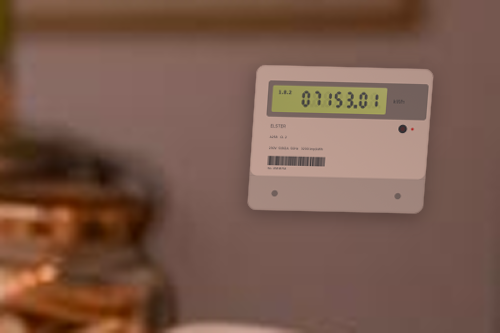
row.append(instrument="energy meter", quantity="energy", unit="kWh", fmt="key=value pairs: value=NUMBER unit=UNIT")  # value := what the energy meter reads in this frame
value=7153.01 unit=kWh
